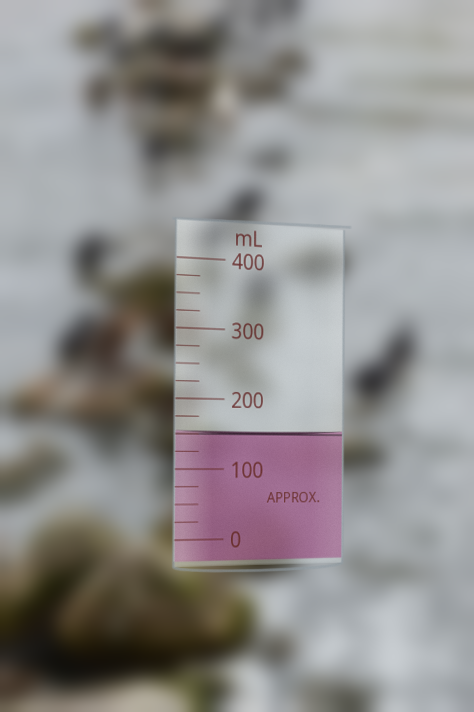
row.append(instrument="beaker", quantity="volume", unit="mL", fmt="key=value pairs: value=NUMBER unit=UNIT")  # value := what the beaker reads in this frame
value=150 unit=mL
